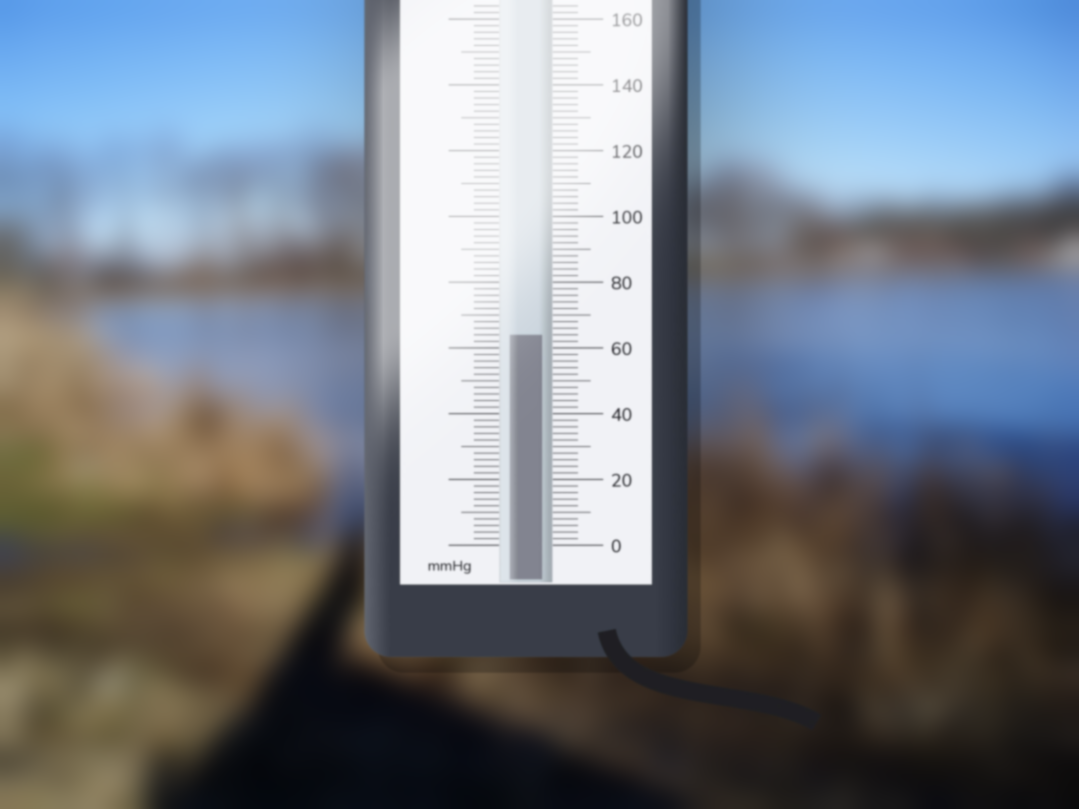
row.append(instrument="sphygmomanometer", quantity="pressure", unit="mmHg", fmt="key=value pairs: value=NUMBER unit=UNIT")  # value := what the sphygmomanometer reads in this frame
value=64 unit=mmHg
